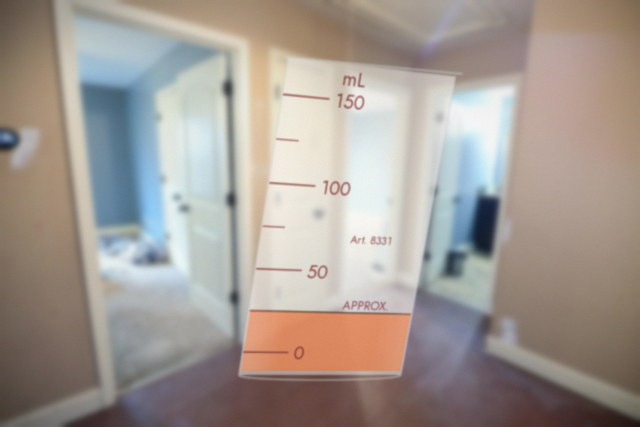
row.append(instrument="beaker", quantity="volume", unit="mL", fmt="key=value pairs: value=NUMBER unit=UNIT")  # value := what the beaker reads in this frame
value=25 unit=mL
